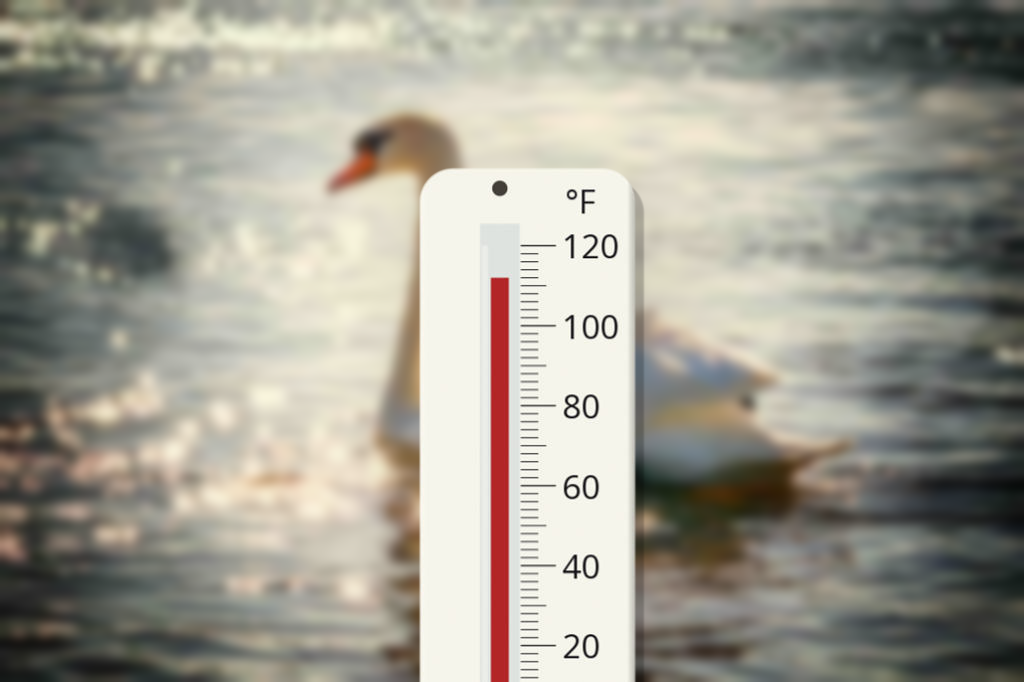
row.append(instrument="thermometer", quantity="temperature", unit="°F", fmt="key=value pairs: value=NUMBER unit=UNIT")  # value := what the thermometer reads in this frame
value=112 unit=°F
